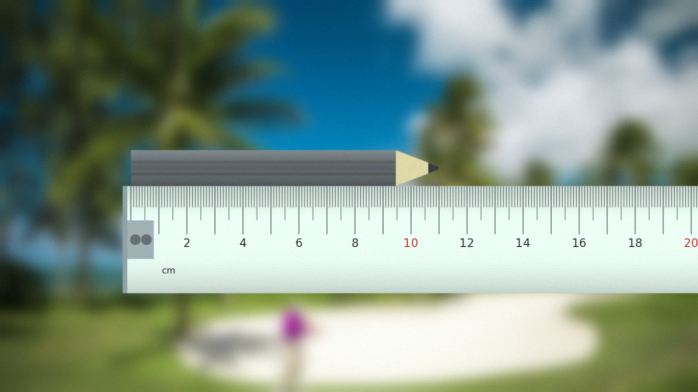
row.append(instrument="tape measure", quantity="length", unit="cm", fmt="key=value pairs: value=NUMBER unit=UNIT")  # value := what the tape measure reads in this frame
value=11 unit=cm
